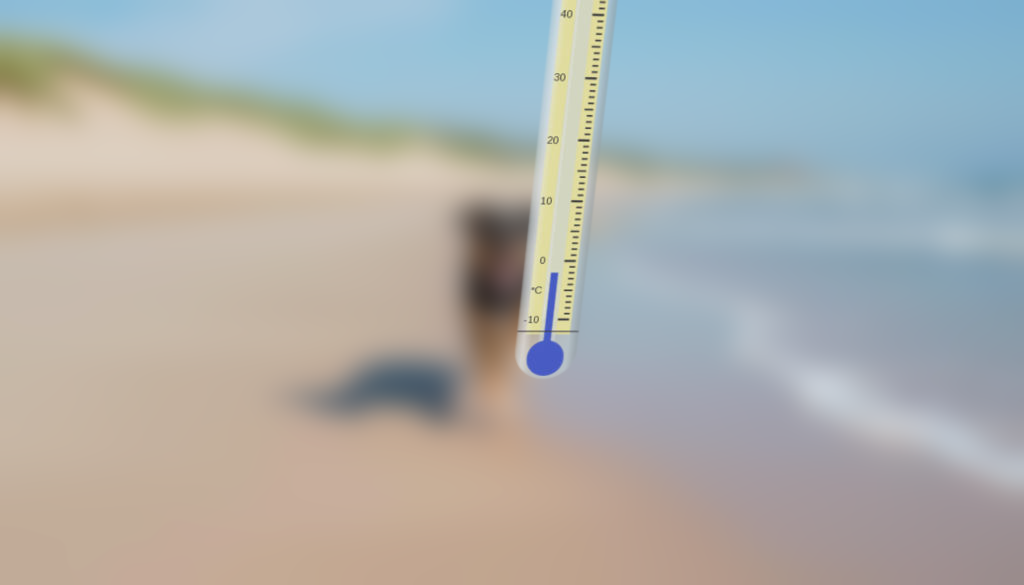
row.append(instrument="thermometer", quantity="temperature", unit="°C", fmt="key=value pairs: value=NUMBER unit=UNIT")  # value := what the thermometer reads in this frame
value=-2 unit=°C
